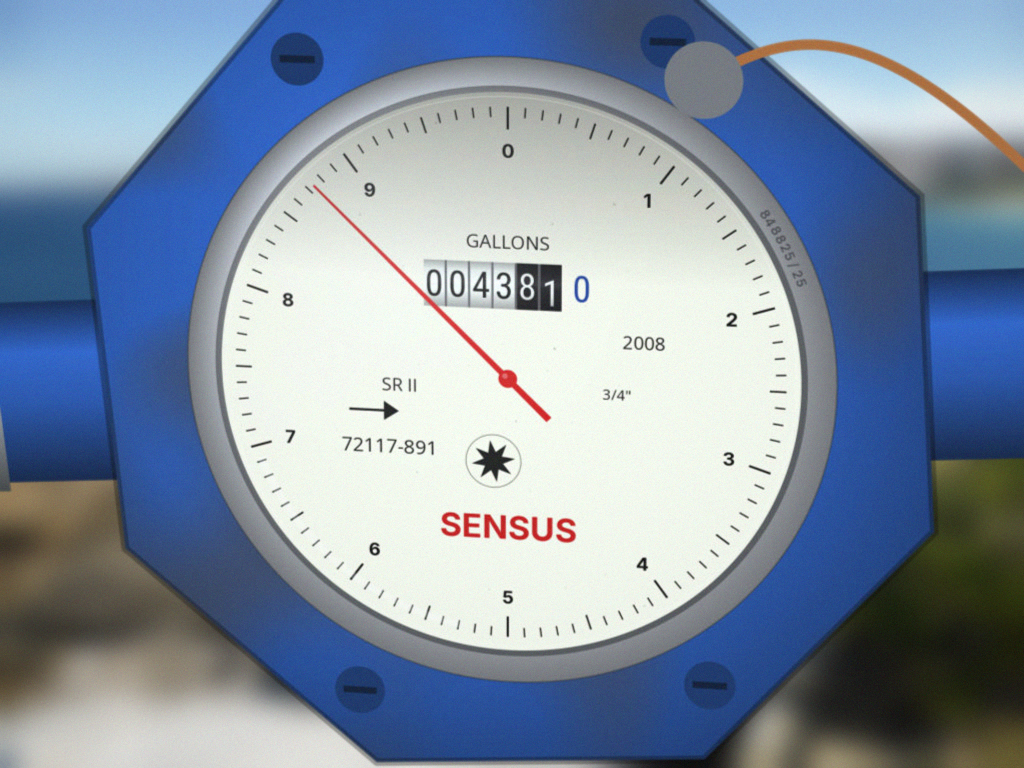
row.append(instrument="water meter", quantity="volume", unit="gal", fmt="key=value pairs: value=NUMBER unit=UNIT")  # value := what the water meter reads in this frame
value=43808.7 unit=gal
